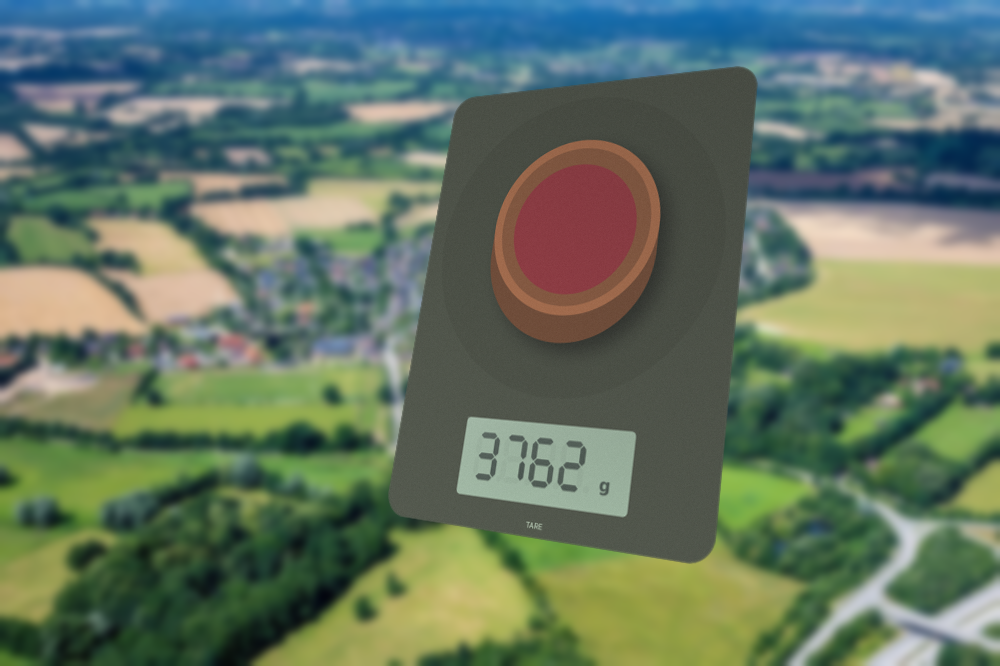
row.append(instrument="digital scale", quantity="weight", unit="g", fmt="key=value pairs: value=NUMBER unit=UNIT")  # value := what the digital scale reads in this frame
value=3762 unit=g
